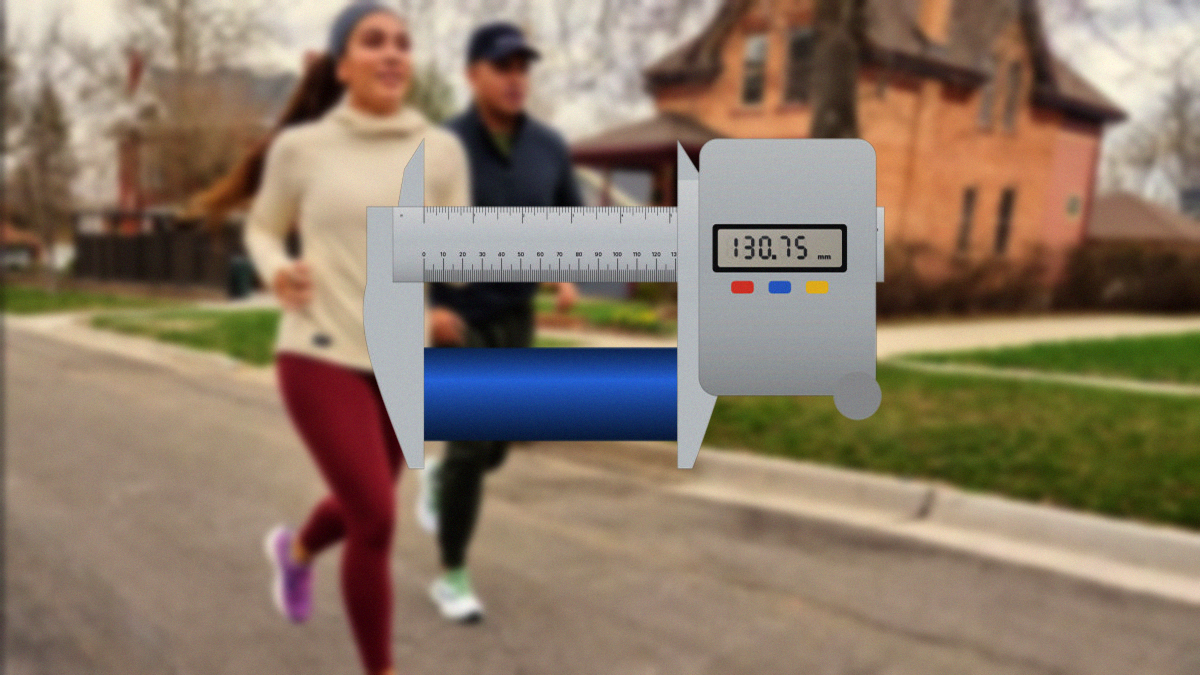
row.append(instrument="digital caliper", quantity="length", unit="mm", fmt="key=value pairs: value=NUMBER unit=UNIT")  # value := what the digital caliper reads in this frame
value=130.75 unit=mm
